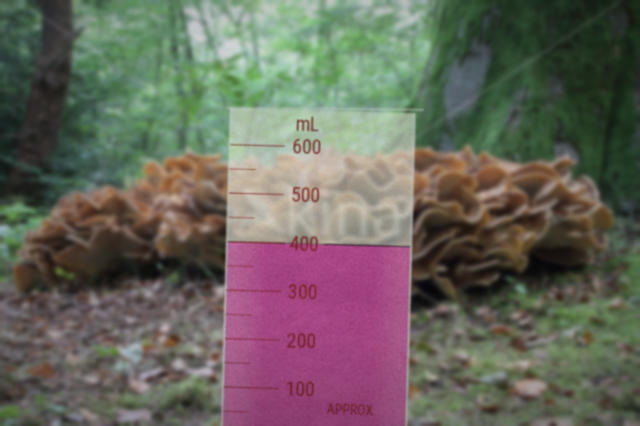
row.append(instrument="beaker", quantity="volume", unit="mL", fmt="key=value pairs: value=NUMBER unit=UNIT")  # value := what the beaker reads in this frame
value=400 unit=mL
